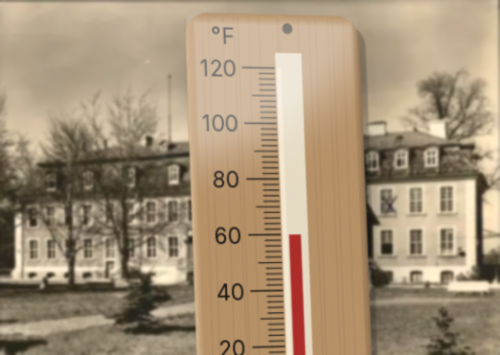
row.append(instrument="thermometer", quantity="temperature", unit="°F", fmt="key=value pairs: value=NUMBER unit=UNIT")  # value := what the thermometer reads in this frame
value=60 unit=°F
